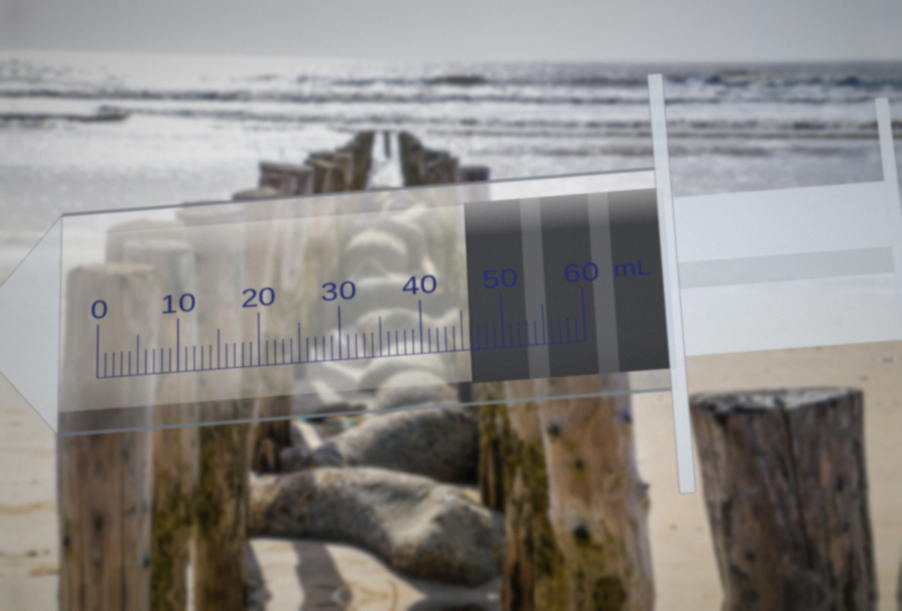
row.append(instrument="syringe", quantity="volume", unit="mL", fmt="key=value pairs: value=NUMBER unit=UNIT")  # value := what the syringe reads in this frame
value=46 unit=mL
